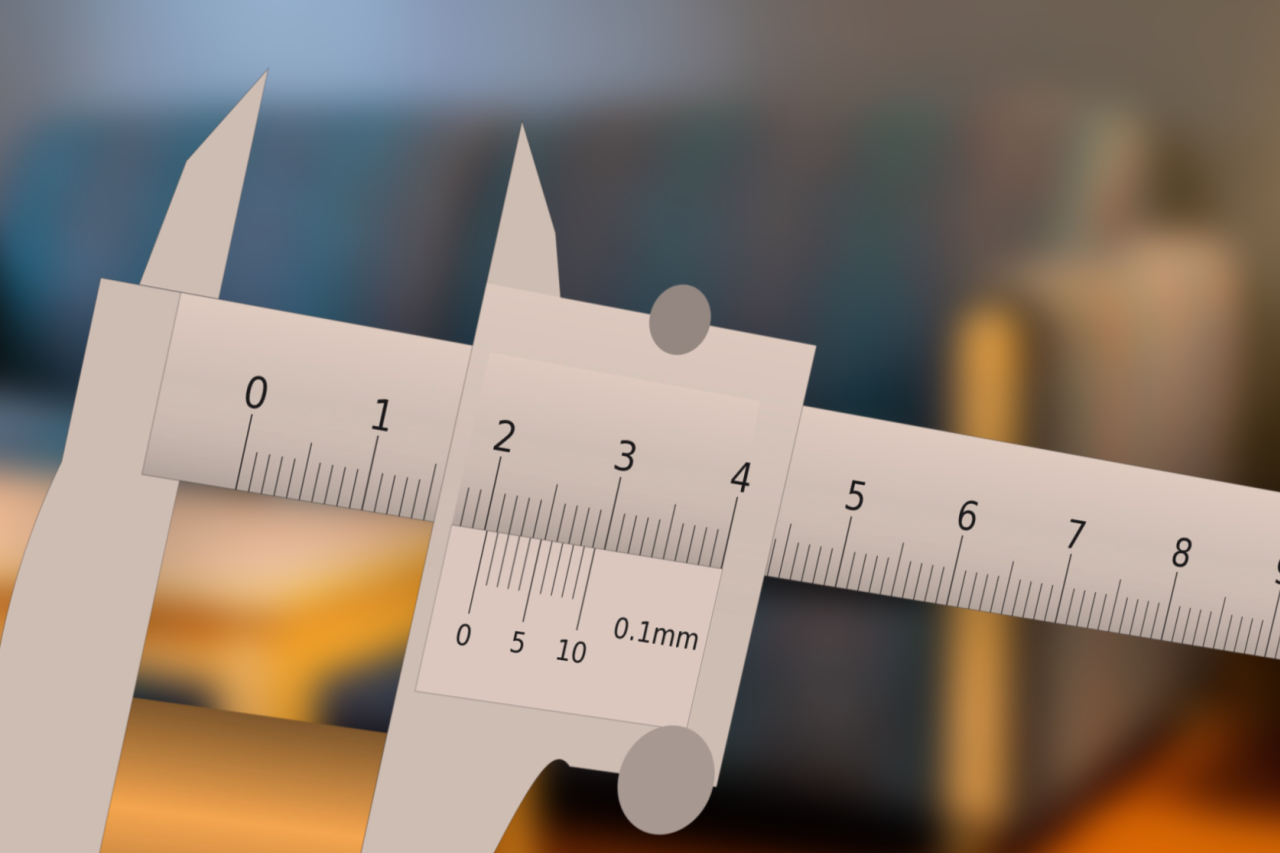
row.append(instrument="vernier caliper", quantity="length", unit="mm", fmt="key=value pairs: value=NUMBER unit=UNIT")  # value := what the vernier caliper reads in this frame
value=20.2 unit=mm
